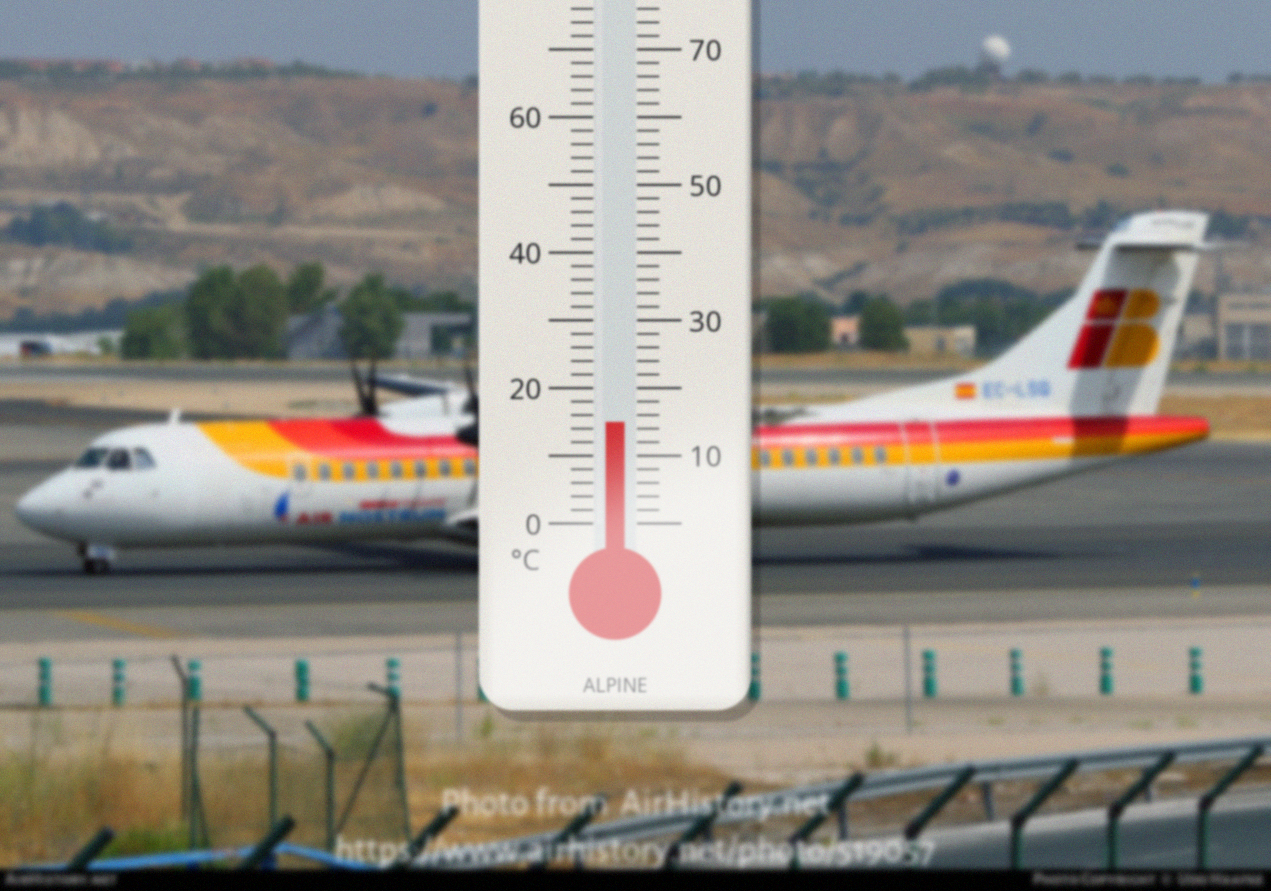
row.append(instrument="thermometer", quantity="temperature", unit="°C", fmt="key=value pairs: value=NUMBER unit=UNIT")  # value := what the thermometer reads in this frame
value=15 unit=°C
